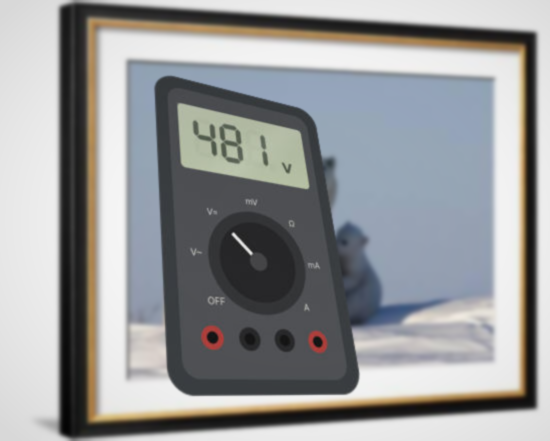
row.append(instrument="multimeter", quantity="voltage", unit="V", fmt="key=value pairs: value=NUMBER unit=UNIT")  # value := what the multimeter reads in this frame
value=481 unit=V
